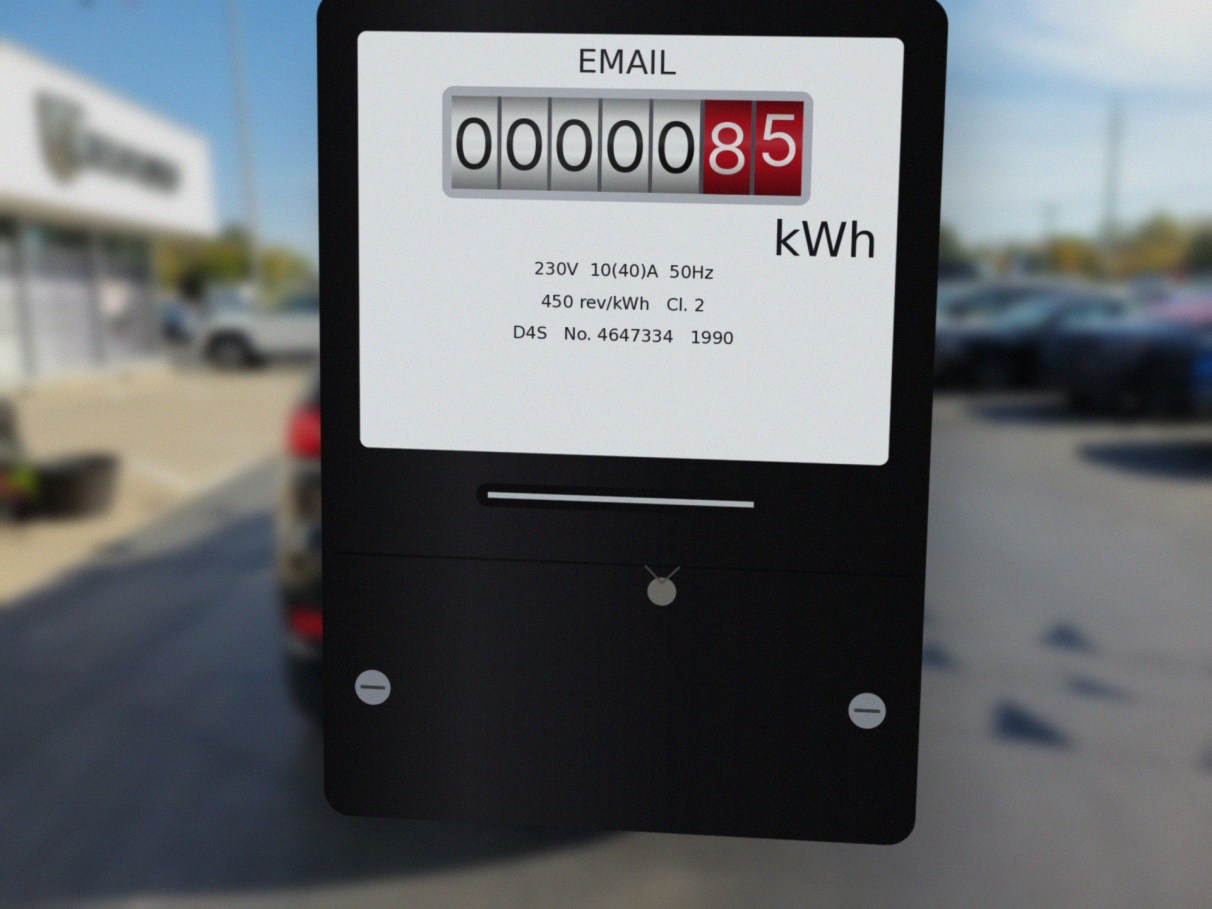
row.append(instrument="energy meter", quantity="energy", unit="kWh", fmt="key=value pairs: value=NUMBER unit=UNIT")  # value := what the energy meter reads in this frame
value=0.85 unit=kWh
